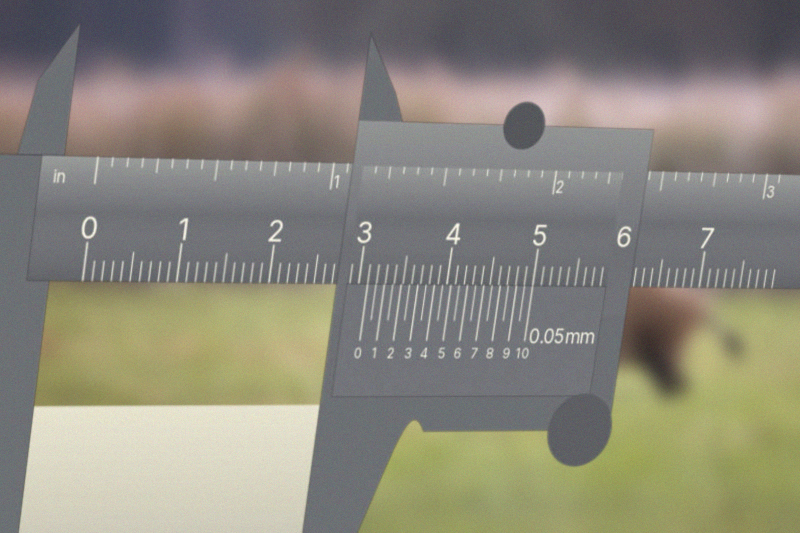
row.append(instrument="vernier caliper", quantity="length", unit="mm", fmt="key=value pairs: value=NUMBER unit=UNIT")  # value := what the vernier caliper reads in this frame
value=31.0 unit=mm
